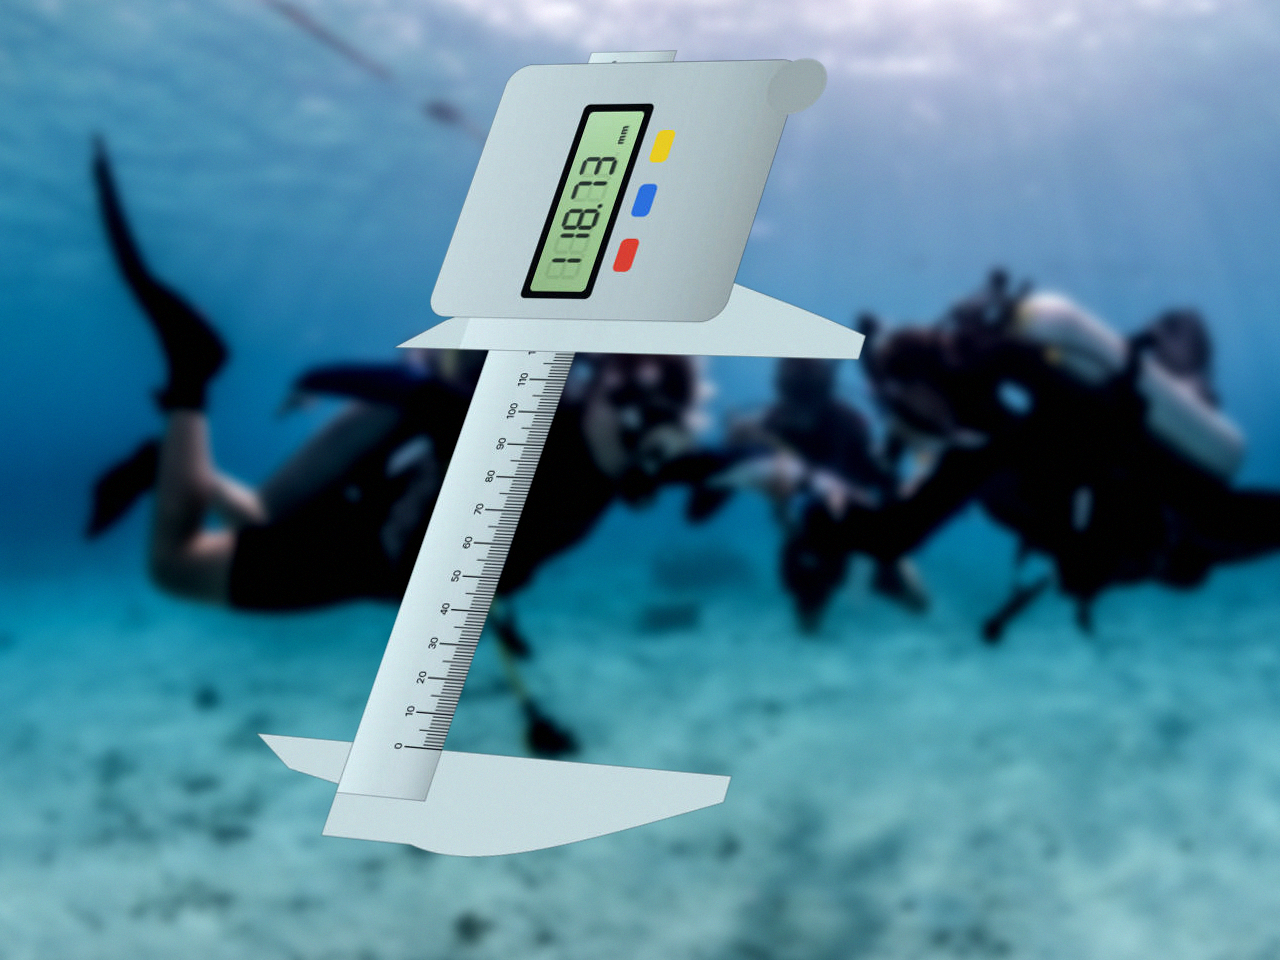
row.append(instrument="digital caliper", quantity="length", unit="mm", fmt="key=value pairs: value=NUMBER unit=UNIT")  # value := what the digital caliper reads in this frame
value=118.73 unit=mm
